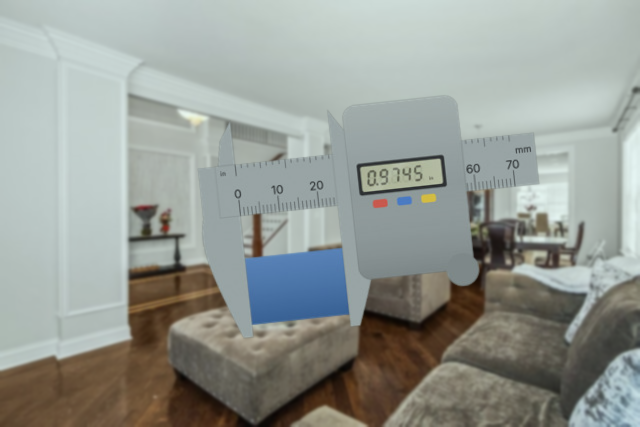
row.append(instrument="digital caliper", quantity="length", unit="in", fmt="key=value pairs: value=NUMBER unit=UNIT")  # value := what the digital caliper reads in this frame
value=0.9745 unit=in
